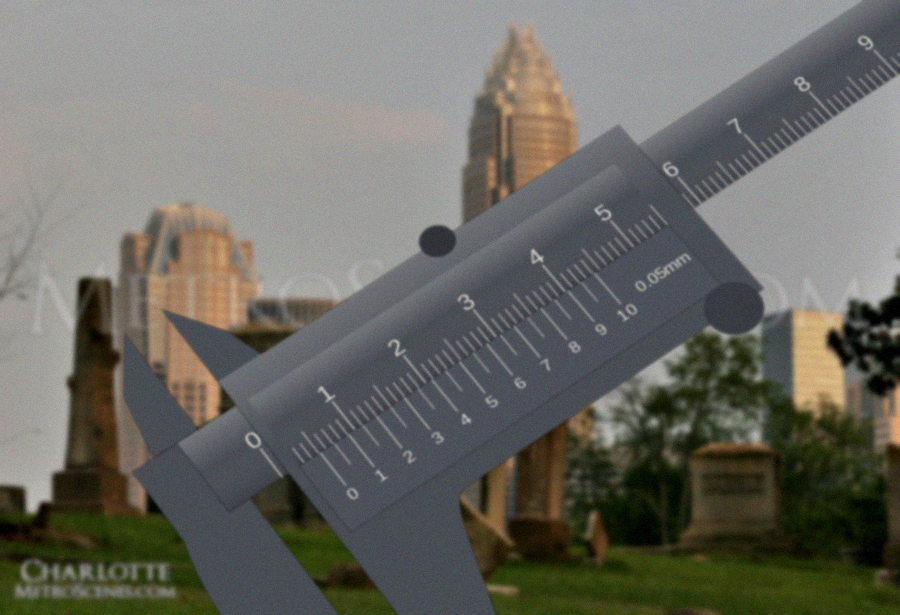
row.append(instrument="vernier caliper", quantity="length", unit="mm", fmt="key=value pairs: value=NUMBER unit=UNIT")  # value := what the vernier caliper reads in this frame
value=5.2 unit=mm
